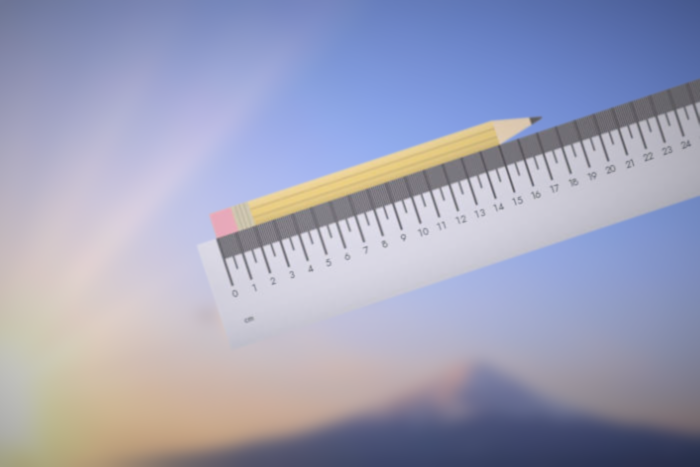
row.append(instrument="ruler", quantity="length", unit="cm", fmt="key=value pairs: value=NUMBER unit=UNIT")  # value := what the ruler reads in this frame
value=17.5 unit=cm
